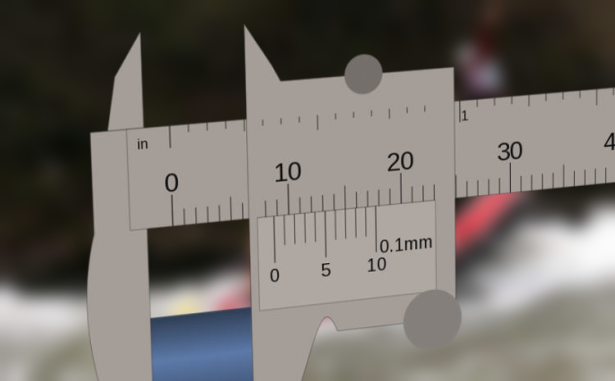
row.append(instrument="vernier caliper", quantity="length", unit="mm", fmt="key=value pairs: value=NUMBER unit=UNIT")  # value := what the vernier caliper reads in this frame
value=8.7 unit=mm
